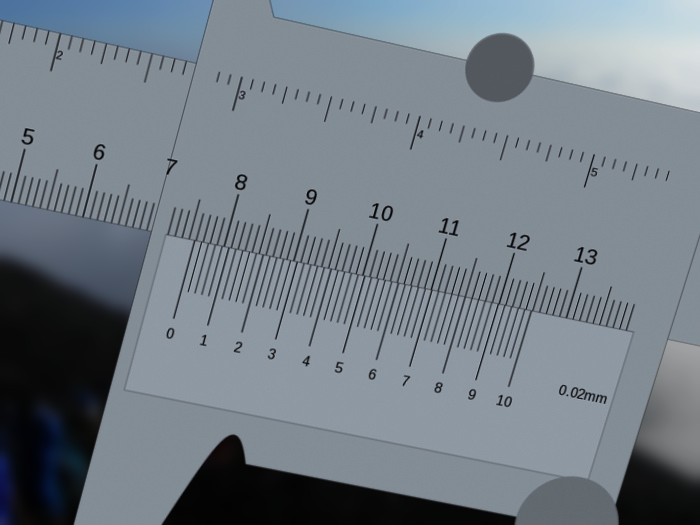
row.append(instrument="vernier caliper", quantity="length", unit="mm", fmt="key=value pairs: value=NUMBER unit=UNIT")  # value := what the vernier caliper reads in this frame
value=75.8 unit=mm
